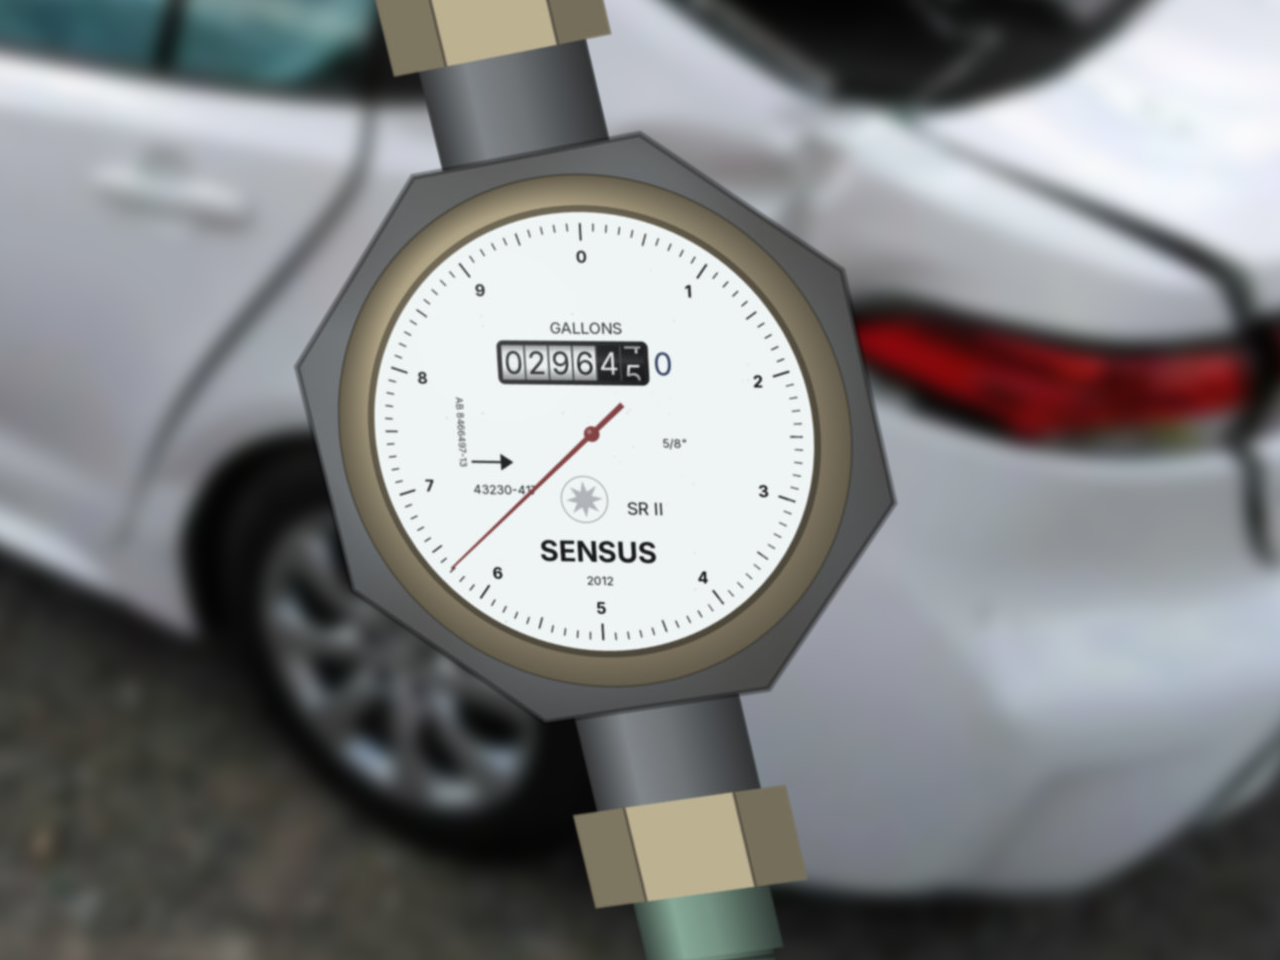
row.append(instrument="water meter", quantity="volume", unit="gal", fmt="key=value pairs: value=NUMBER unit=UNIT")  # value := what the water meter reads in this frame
value=296446.3 unit=gal
